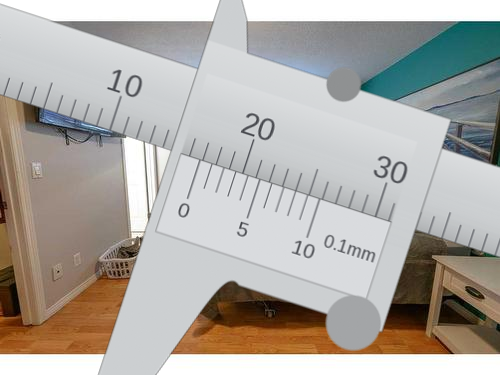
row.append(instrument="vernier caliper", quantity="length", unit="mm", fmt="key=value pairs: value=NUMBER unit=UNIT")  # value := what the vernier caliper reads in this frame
value=16.8 unit=mm
